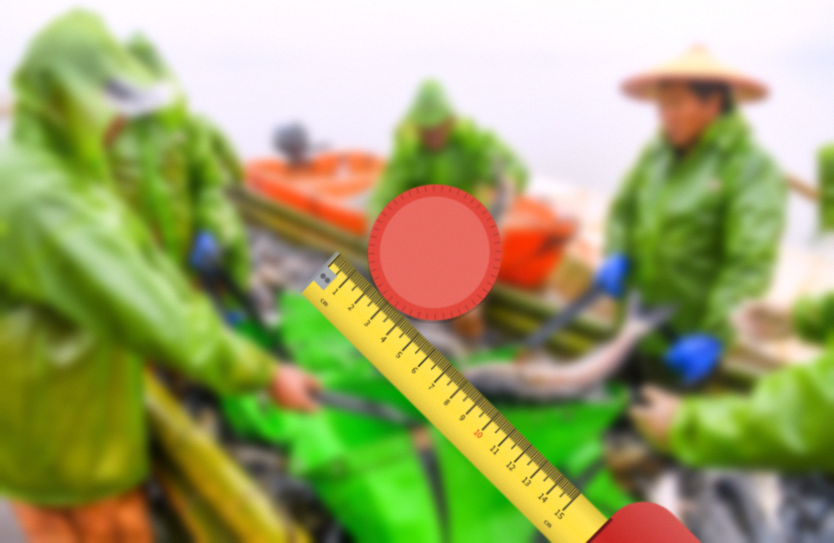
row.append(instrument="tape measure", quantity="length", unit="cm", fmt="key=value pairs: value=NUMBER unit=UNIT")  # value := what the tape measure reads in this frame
value=6 unit=cm
